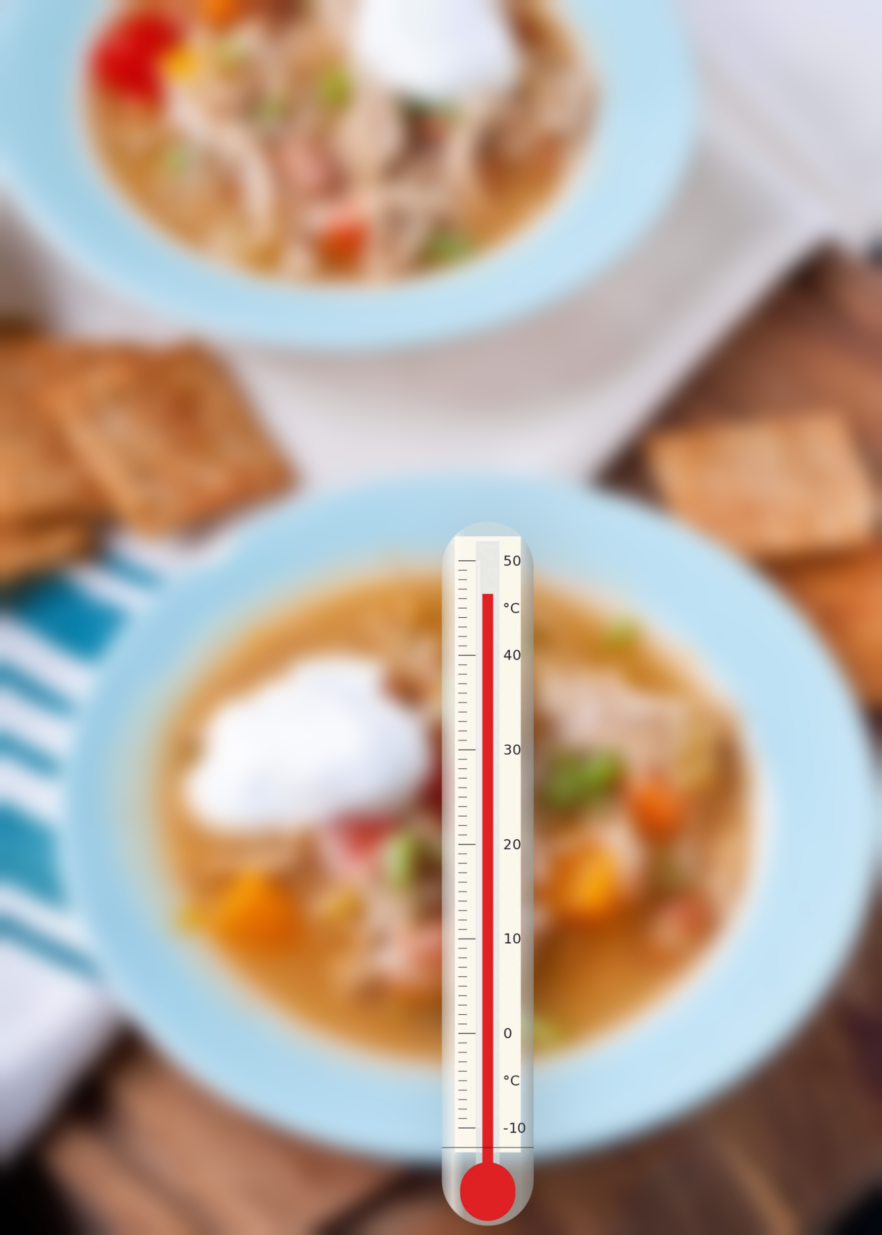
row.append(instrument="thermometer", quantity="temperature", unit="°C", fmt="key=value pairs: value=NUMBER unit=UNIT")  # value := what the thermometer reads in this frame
value=46.5 unit=°C
